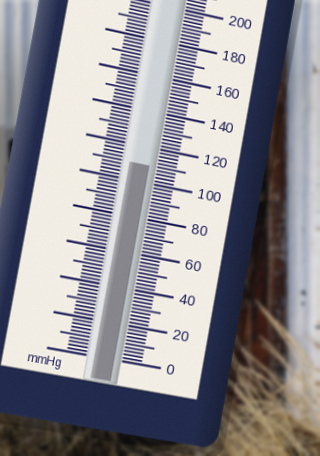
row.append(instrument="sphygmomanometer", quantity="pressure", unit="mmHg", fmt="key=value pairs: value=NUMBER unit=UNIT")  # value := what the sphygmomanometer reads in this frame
value=110 unit=mmHg
